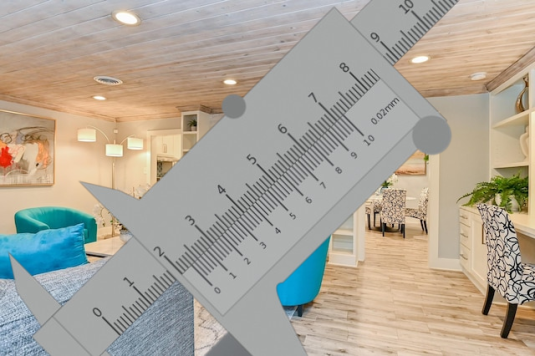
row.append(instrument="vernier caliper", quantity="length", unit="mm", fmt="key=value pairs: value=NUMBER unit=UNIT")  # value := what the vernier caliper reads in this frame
value=23.0 unit=mm
